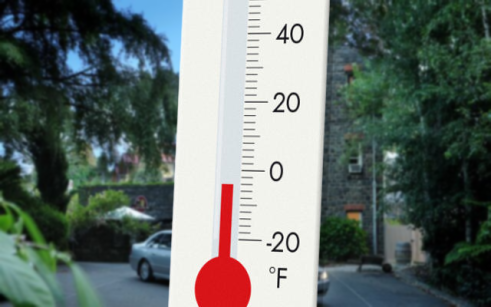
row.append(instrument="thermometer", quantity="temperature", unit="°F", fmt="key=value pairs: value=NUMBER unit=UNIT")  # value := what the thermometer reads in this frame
value=-4 unit=°F
